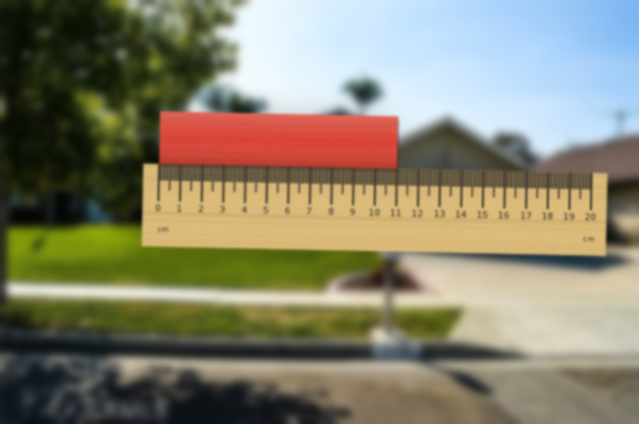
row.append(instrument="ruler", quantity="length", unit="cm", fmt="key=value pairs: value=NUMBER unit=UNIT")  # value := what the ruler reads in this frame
value=11 unit=cm
